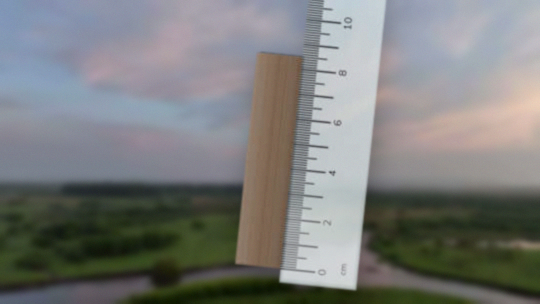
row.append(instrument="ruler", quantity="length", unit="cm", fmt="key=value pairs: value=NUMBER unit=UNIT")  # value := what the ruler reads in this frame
value=8.5 unit=cm
